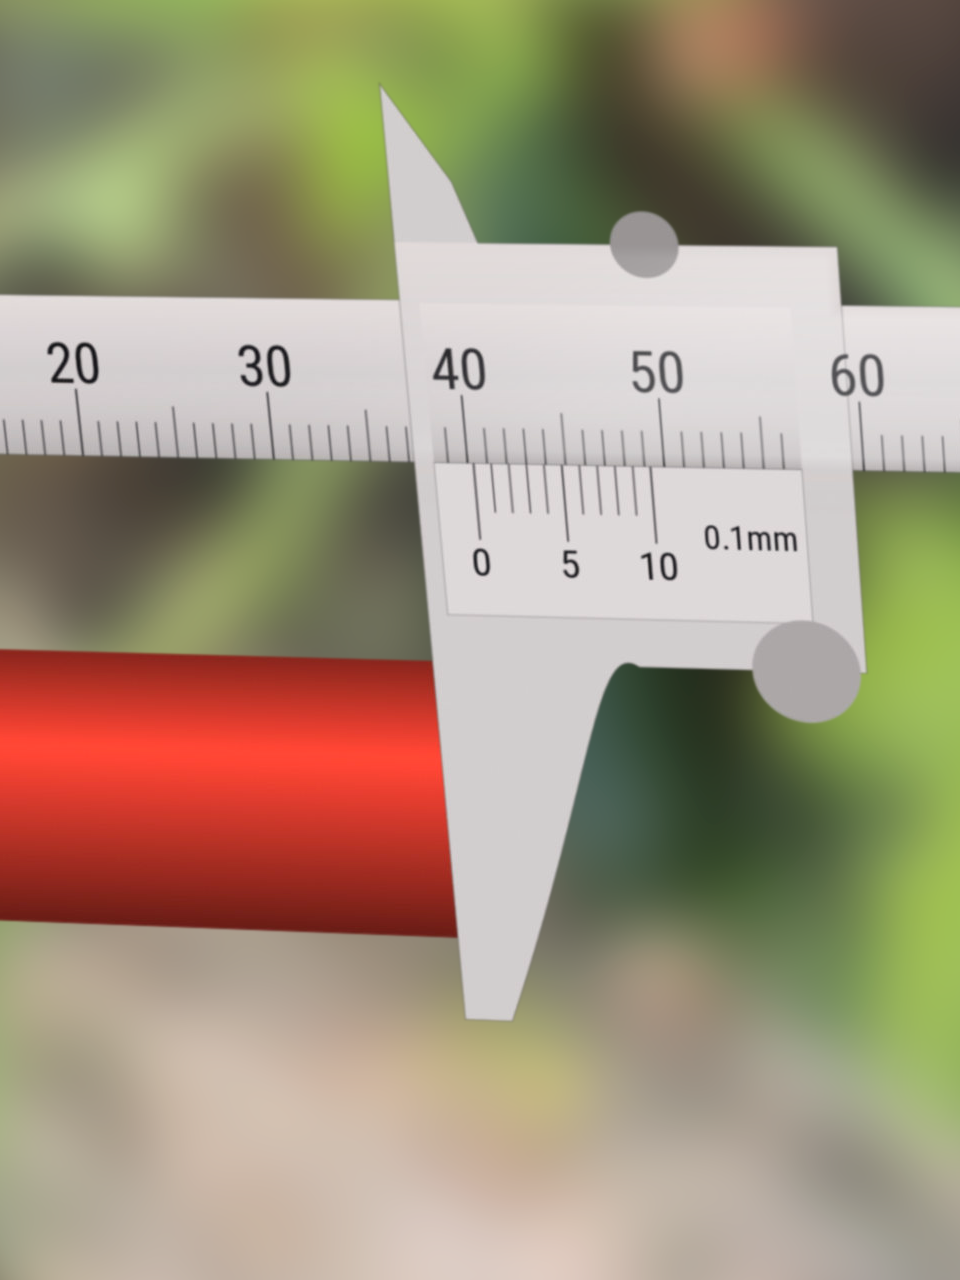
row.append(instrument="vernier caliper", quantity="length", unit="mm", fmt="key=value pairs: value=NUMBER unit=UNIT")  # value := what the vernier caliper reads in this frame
value=40.3 unit=mm
